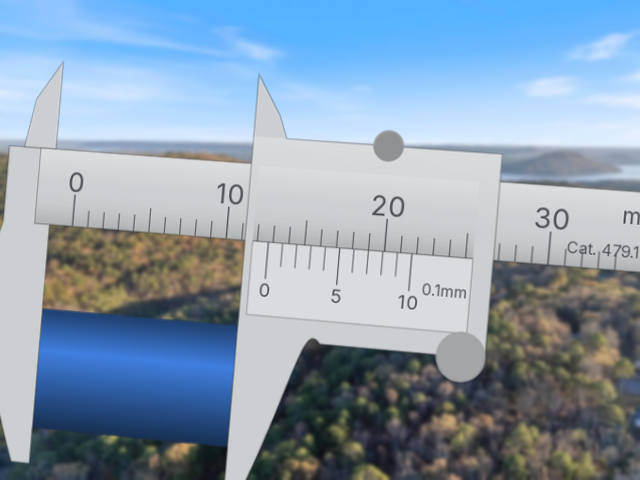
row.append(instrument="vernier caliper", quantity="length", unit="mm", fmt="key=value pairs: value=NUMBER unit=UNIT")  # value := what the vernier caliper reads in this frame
value=12.7 unit=mm
